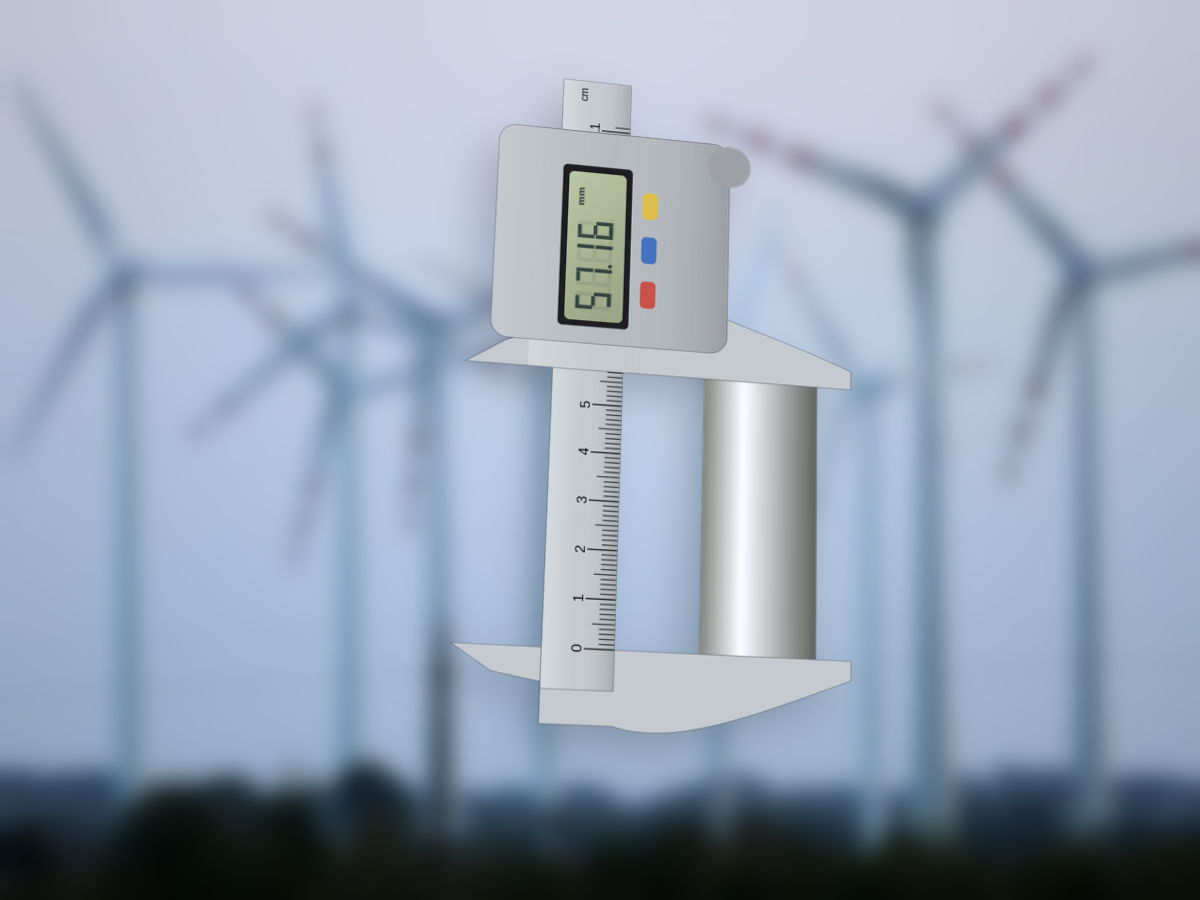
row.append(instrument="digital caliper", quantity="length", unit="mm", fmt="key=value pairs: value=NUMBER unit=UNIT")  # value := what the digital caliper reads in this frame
value=57.16 unit=mm
